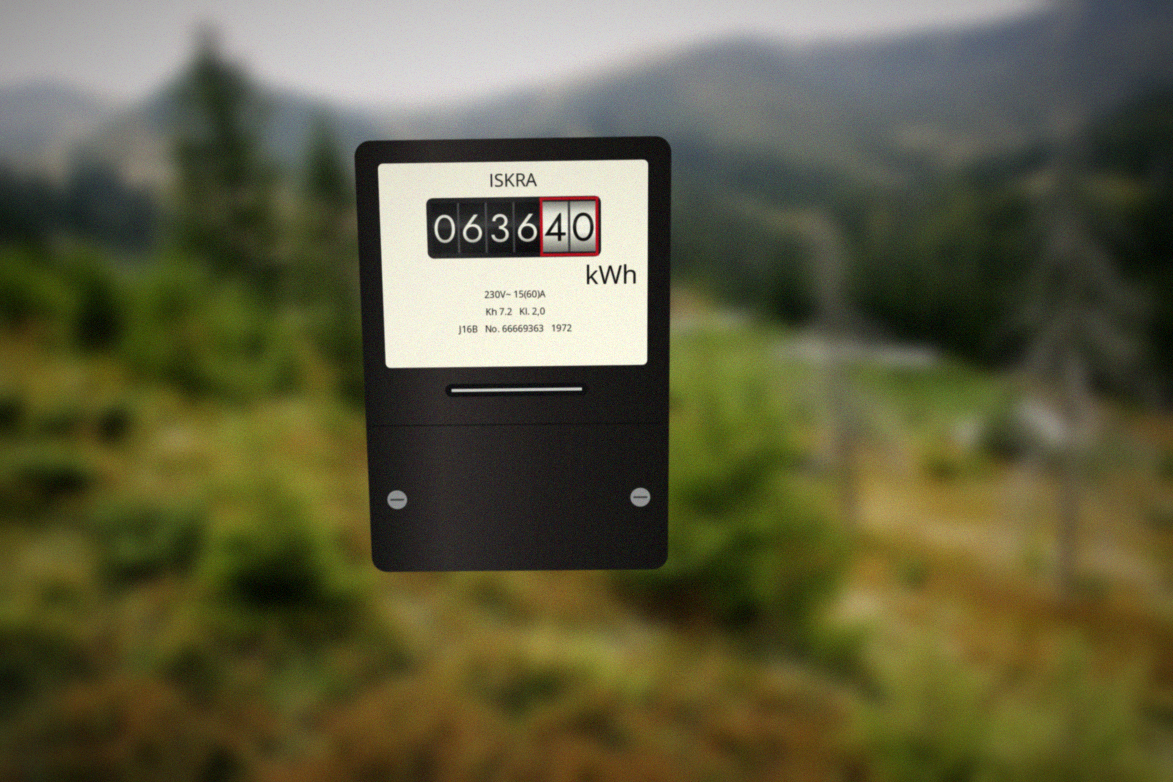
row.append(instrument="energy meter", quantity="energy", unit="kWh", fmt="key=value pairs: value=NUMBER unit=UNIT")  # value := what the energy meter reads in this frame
value=636.40 unit=kWh
